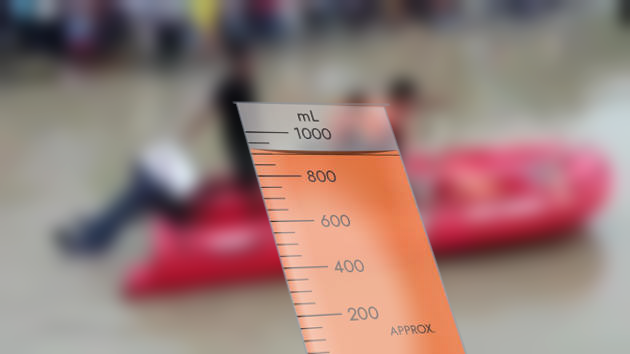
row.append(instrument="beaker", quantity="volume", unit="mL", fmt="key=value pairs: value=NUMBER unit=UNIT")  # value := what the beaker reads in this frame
value=900 unit=mL
